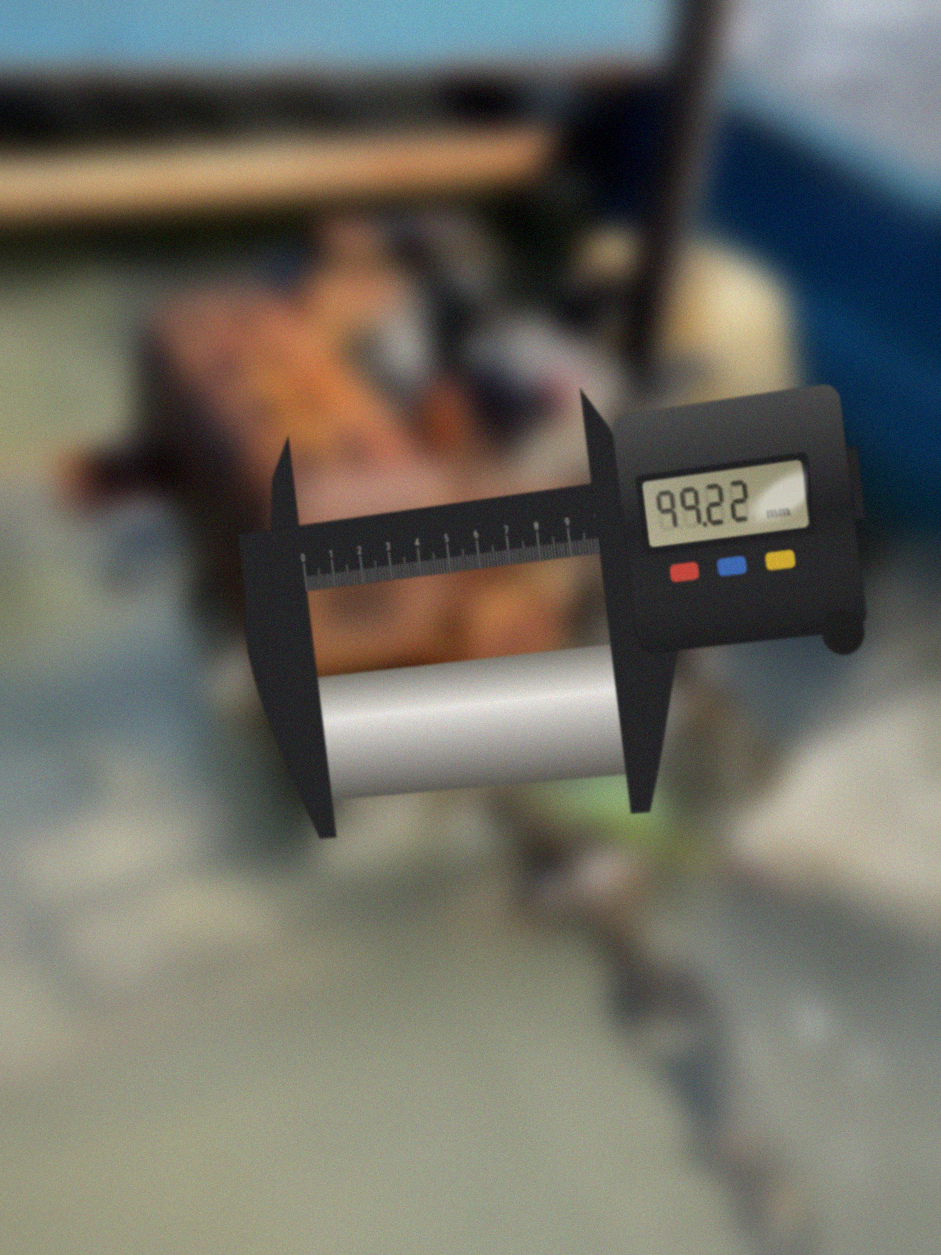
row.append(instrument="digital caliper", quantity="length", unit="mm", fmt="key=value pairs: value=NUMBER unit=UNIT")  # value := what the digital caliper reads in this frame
value=99.22 unit=mm
